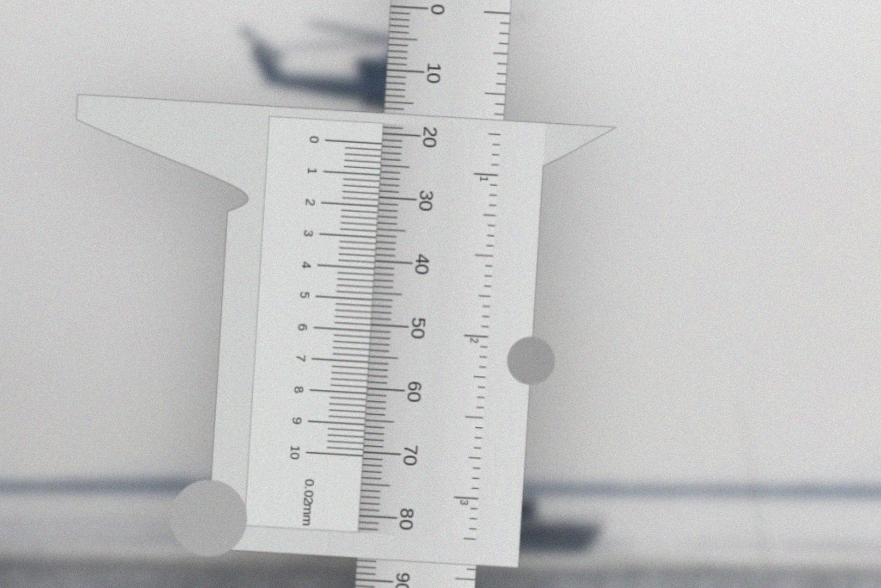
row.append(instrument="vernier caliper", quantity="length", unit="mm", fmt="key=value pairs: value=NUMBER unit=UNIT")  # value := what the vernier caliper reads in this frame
value=21.6 unit=mm
